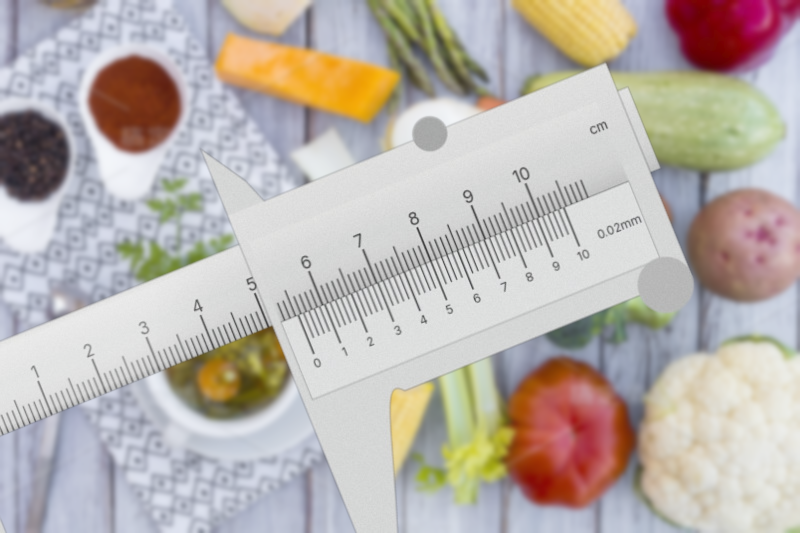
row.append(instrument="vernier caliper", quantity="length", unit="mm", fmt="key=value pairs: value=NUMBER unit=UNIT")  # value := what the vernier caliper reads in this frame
value=55.5 unit=mm
